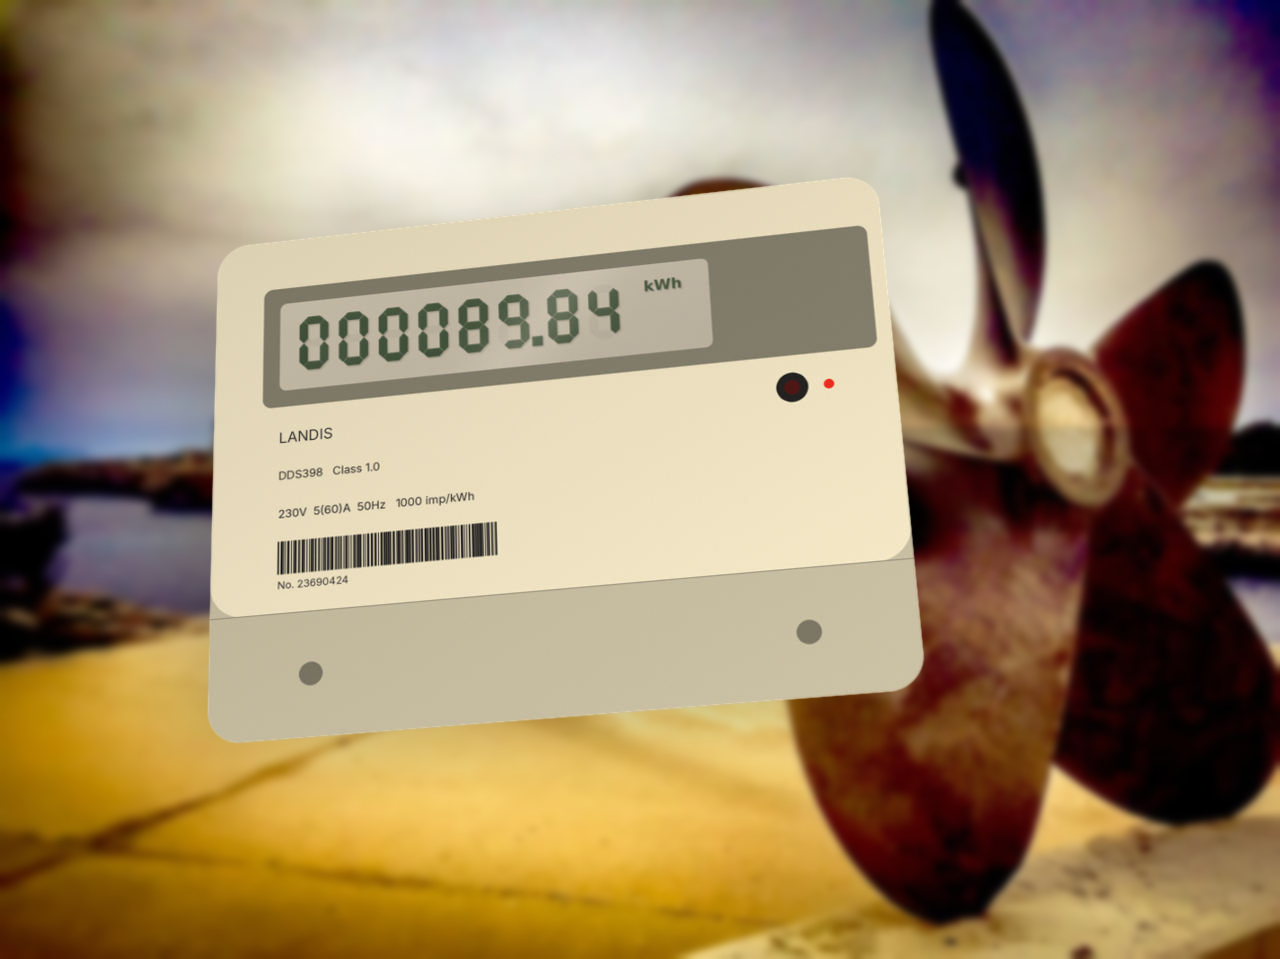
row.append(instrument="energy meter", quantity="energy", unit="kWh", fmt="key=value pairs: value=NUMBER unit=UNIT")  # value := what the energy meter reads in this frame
value=89.84 unit=kWh
